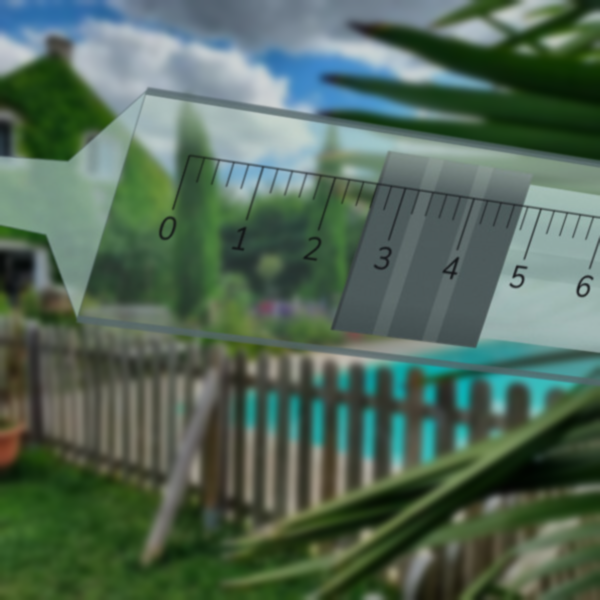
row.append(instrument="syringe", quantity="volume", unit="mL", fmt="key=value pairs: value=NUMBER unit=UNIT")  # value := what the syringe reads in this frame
value=2.6 unit=mL
